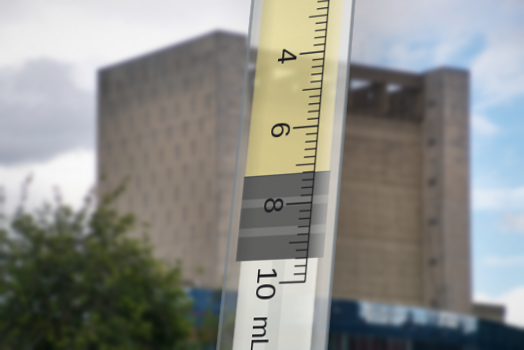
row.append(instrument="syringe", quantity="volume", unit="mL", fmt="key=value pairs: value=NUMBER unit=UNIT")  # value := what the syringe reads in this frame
value=7.2 unit=mL
